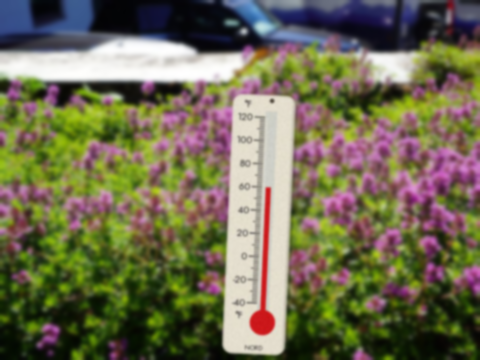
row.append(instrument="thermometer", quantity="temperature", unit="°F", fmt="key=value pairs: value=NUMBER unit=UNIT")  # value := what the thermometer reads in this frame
value=60 unit=°F
